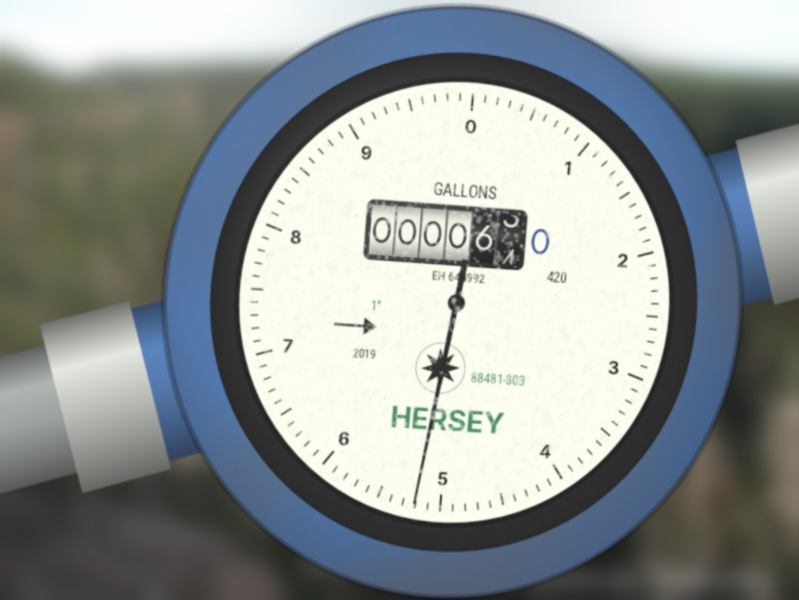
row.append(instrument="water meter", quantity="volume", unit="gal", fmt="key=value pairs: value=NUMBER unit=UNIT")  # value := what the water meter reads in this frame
value=635.2 unit=gal
